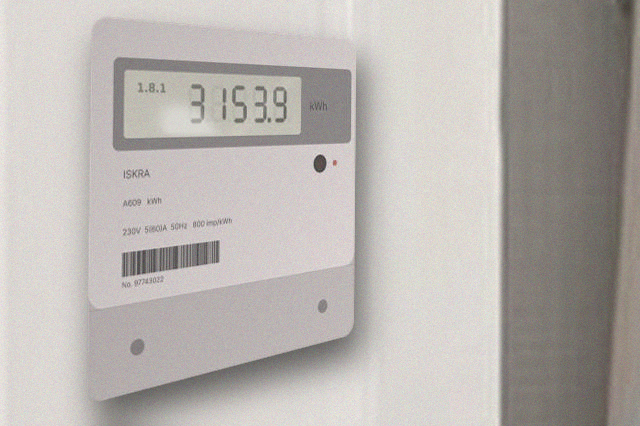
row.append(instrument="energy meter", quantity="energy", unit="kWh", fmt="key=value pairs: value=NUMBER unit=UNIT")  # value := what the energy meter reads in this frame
value=3153.9 unit=kWh
